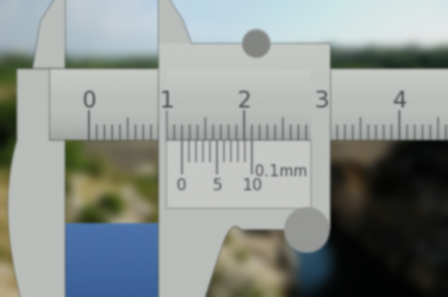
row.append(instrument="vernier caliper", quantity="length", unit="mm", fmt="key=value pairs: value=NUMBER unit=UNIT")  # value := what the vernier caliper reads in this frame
value=12.0 unit=mm
